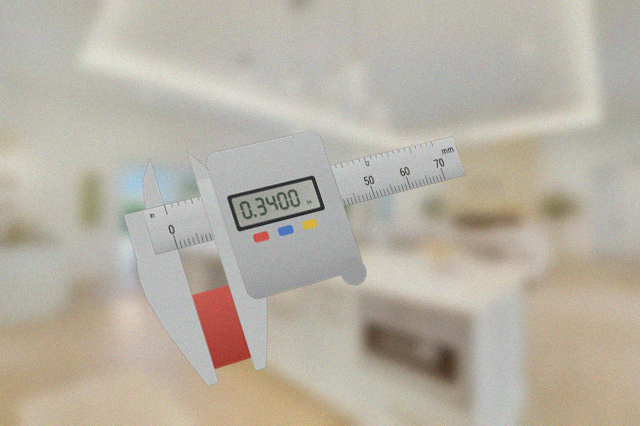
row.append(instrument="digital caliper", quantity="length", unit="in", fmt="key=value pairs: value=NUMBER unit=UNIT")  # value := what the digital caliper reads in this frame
value=0.3400 unit=in
